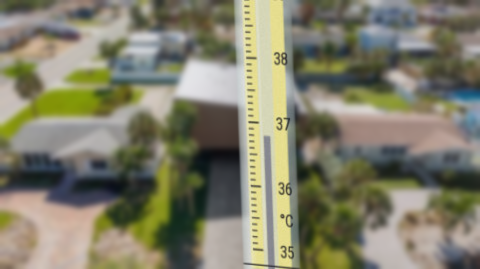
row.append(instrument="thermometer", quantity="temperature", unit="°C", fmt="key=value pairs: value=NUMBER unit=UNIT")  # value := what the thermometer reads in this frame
value=36.8 unit=°C
